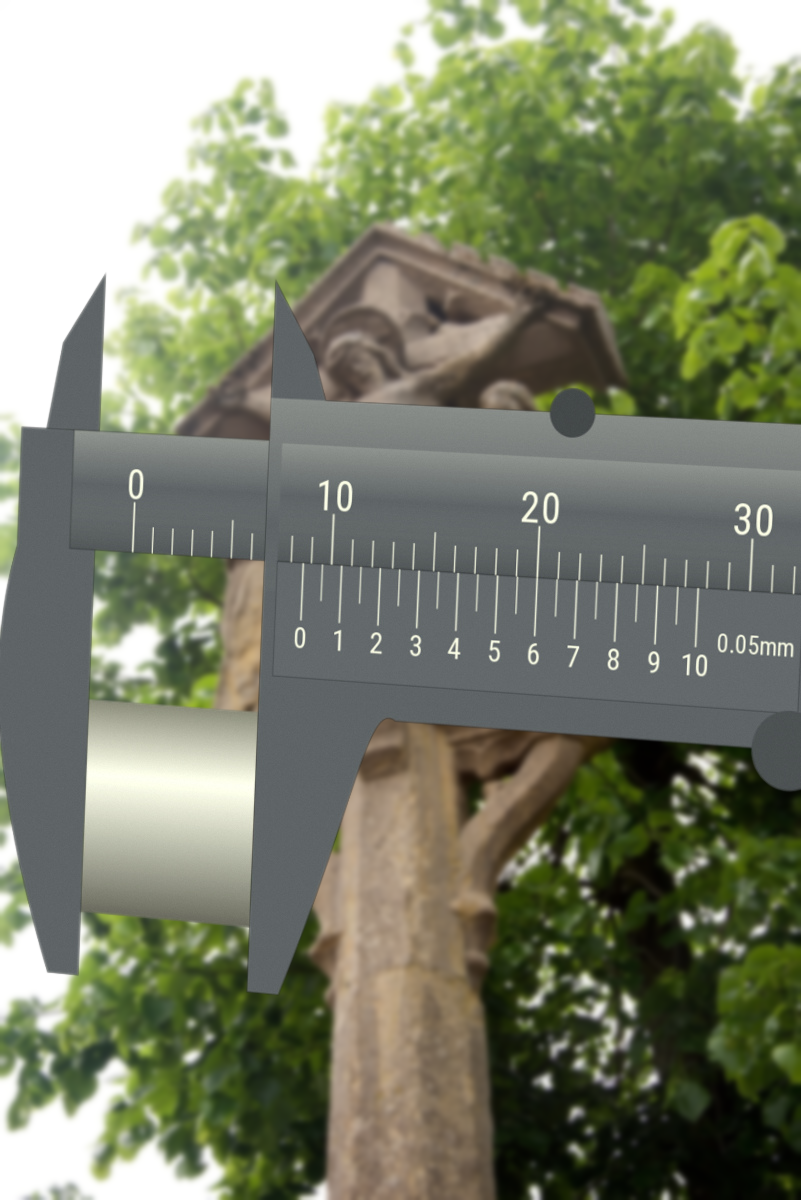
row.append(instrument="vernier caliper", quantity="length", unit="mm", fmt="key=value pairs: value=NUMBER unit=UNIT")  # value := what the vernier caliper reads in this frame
value=8.6 unit=mm
